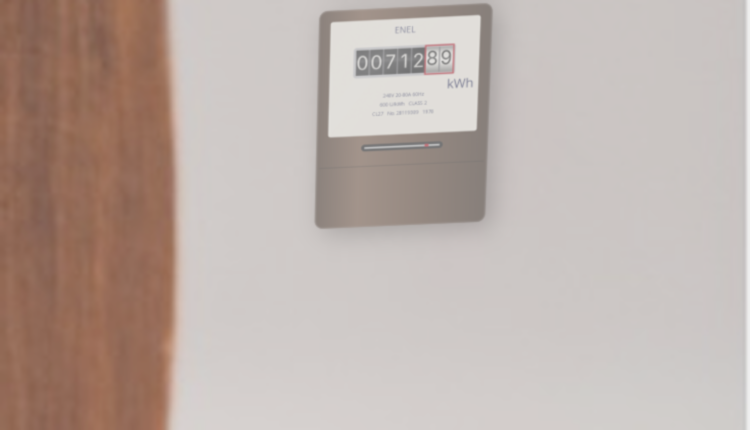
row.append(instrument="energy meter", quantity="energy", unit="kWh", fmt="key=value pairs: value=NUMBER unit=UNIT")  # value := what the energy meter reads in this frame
value=712.89 unit=kWh
